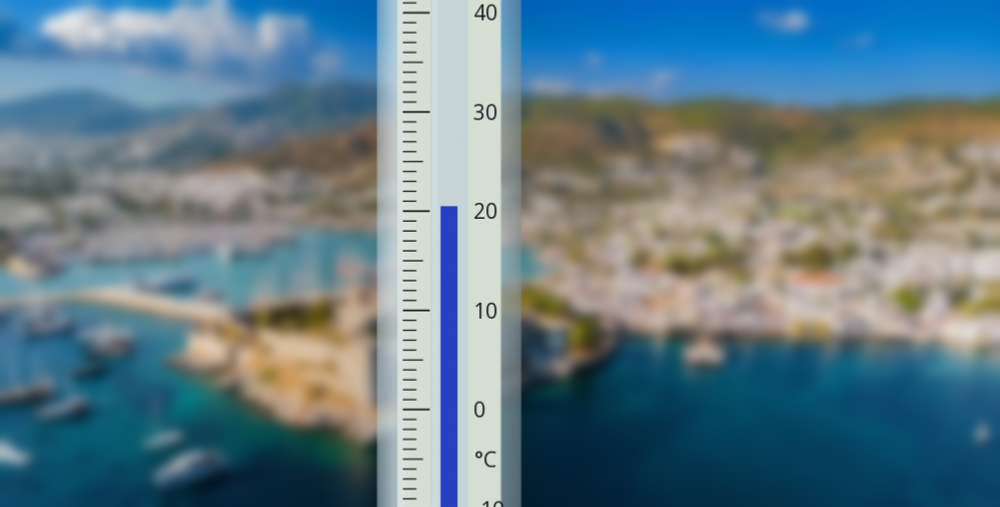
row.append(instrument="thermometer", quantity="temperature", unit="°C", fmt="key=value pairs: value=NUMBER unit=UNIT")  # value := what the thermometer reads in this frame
value=20.5 unit=°C
